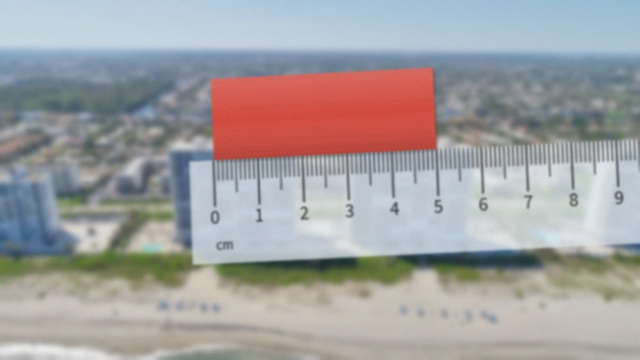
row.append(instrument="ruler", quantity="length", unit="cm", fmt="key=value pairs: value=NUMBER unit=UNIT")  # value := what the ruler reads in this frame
value=5 unit=cm
